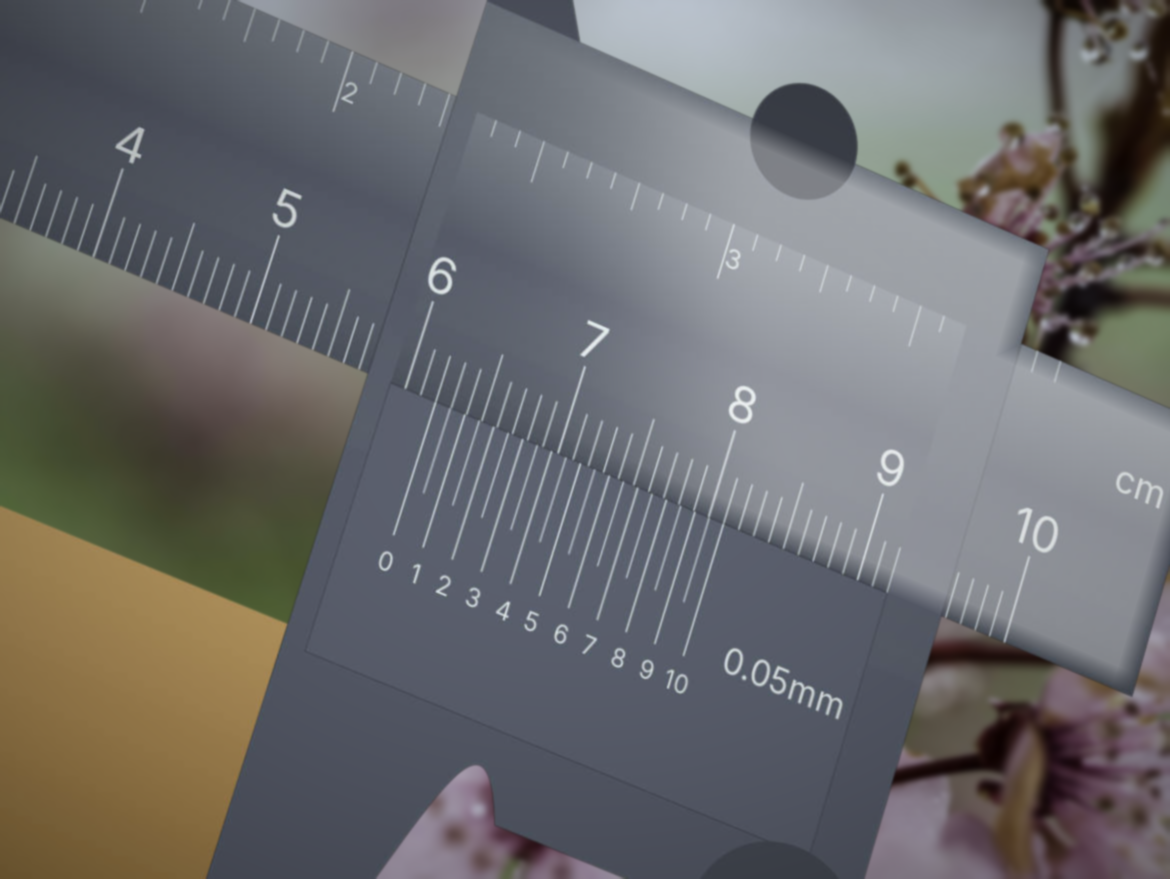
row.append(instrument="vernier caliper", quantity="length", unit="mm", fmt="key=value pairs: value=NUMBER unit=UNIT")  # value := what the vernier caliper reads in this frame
value=62.0 unit=mm
